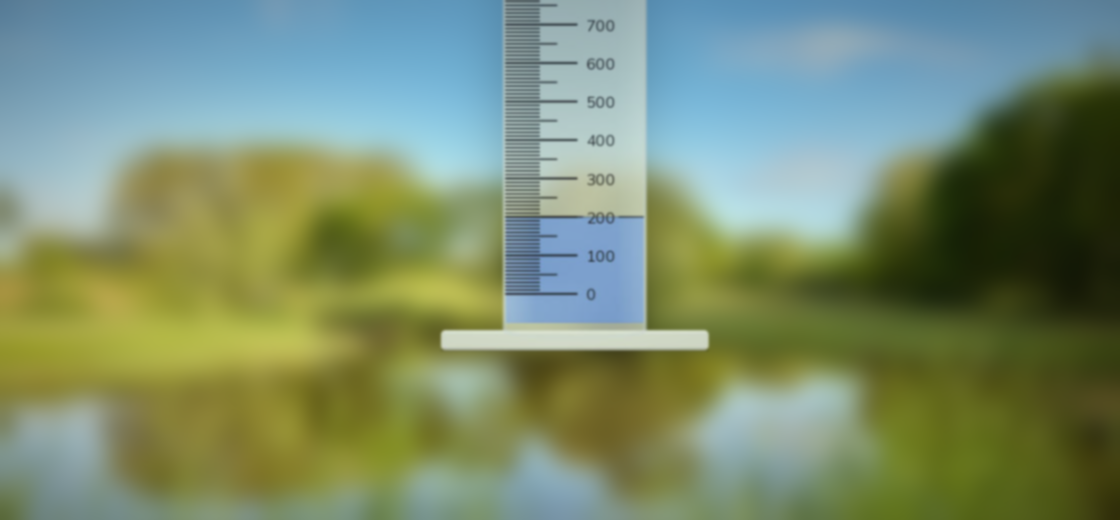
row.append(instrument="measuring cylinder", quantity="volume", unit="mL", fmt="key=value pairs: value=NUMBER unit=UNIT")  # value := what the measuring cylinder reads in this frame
value=200 unit=mL
